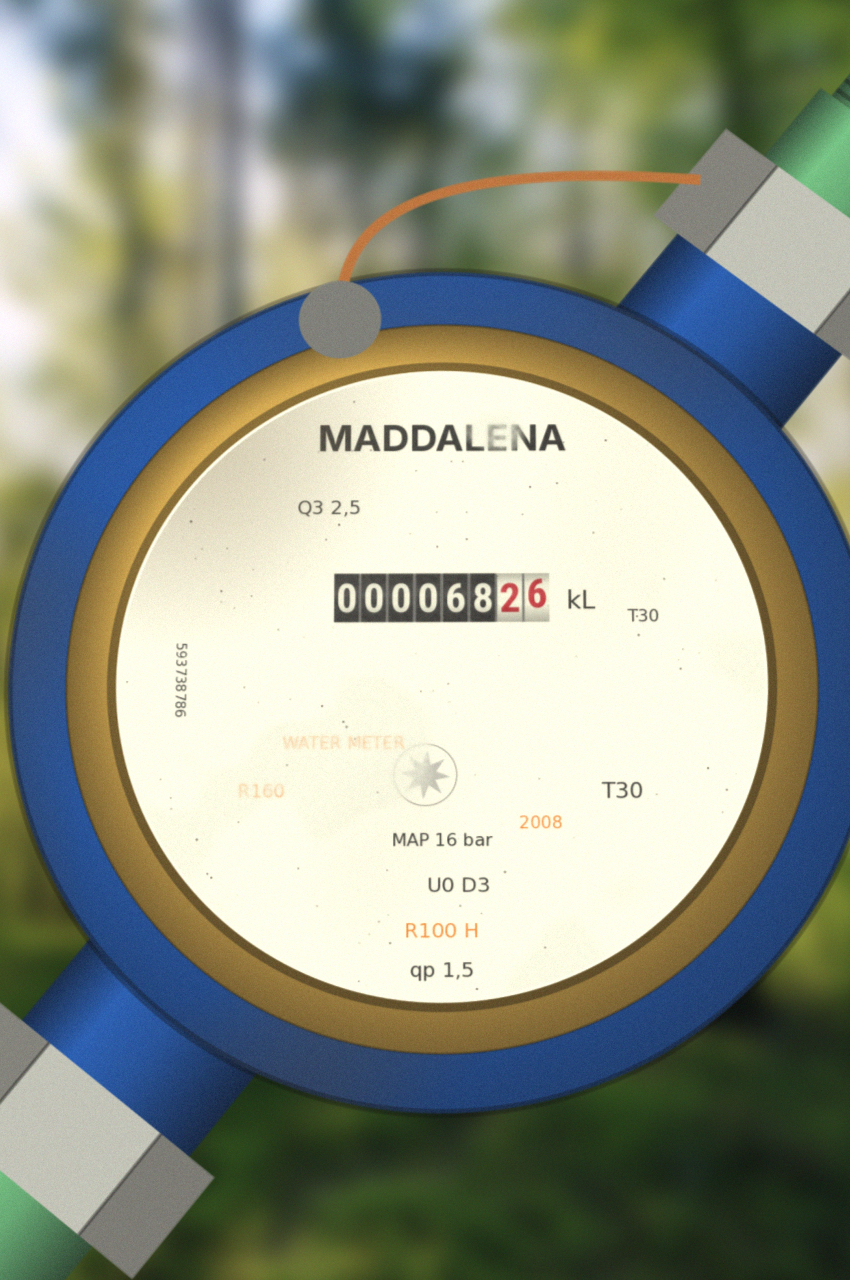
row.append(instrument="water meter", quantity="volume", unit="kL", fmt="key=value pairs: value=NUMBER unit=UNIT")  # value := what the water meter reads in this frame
value=68.26 unit=kL
